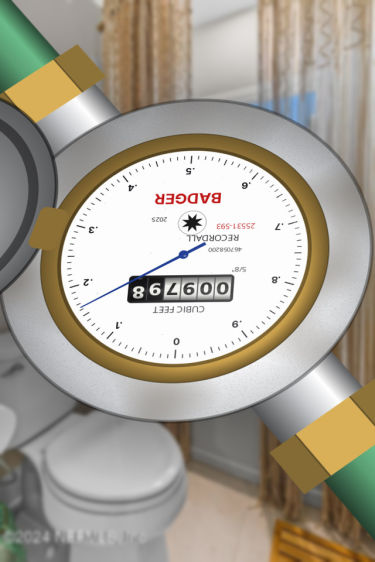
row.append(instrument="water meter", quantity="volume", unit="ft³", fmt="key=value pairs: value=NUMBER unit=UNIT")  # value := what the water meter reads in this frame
value=9798.16 unit=ft³
